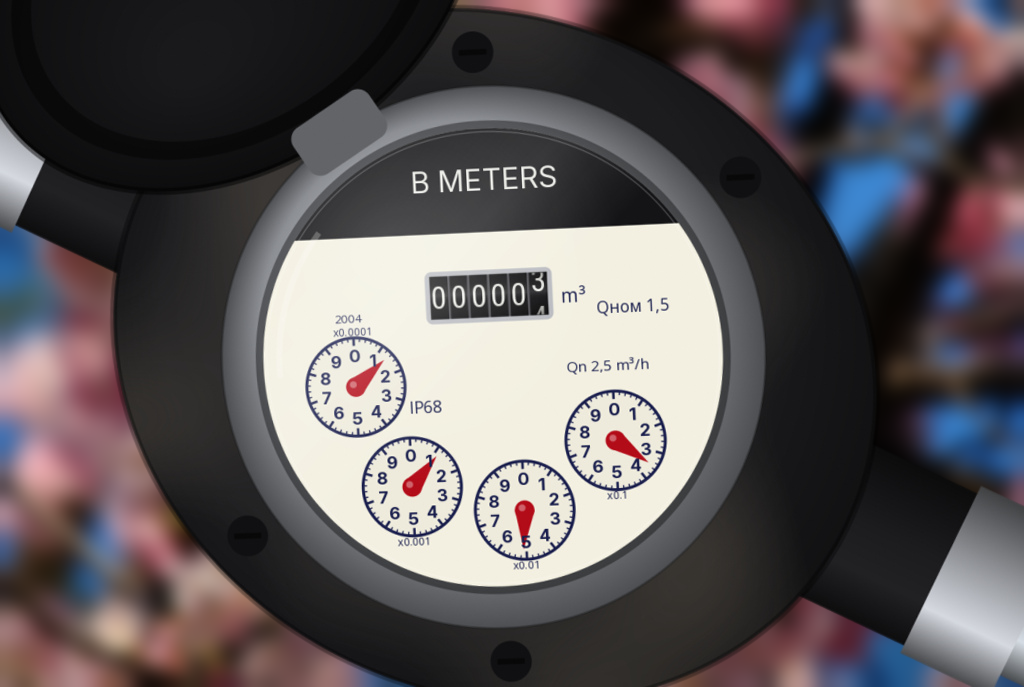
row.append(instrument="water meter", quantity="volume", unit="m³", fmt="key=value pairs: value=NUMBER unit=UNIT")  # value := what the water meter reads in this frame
value=3.3511 unit=m³
